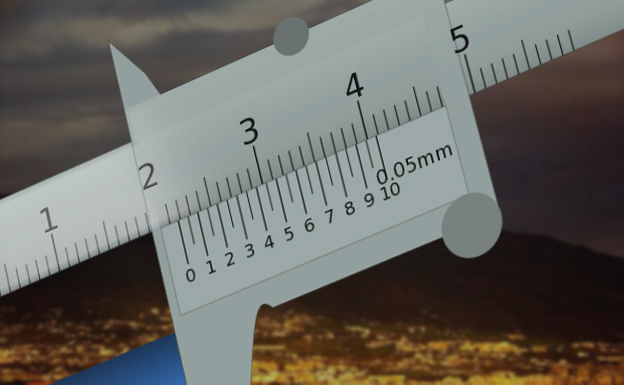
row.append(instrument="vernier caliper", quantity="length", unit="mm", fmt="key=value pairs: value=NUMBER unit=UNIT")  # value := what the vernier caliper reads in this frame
value=21.8 unit=mm
